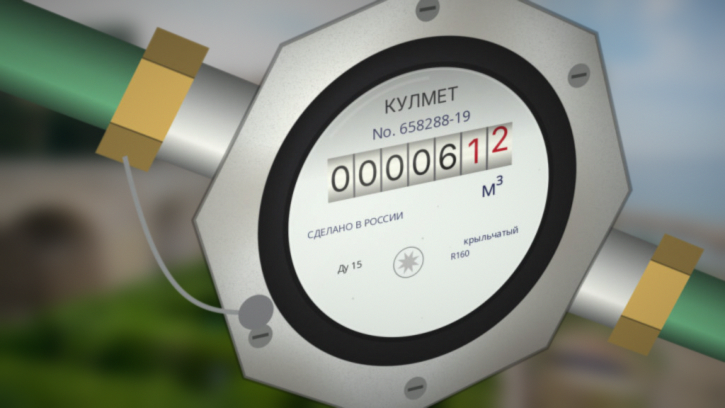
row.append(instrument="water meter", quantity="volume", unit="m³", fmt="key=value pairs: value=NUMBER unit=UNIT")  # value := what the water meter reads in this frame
value=6.12 unit=m³
